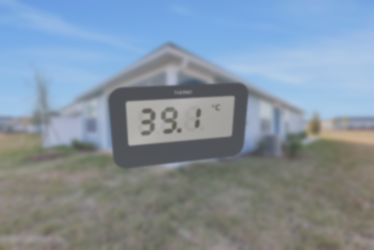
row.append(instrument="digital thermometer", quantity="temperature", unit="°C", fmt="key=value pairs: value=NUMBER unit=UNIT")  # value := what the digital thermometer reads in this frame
value=39.1 unit=°C
